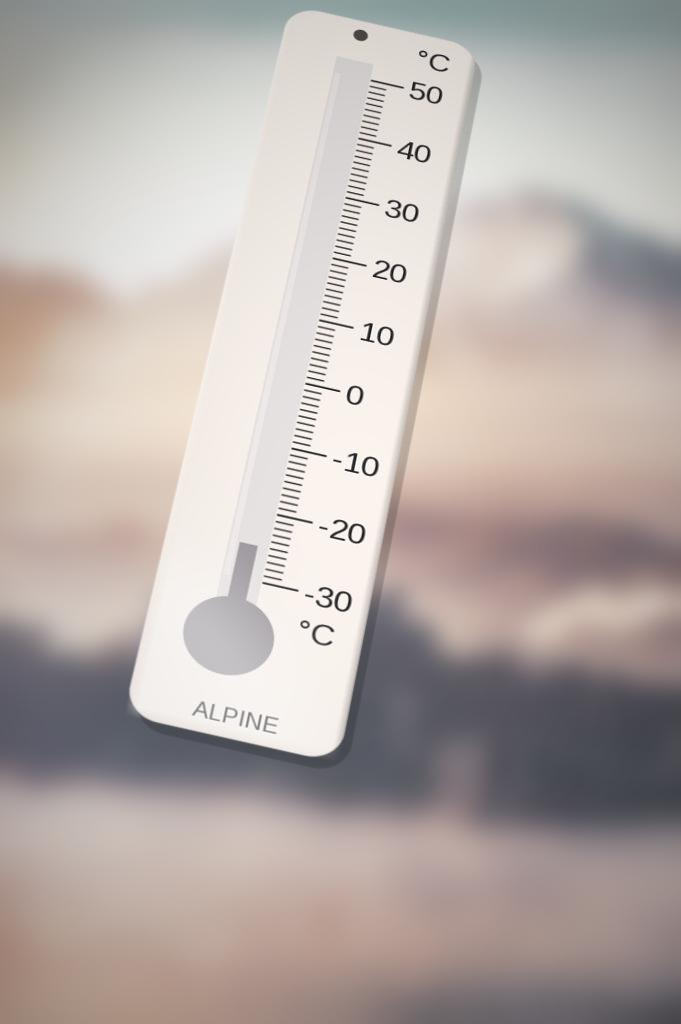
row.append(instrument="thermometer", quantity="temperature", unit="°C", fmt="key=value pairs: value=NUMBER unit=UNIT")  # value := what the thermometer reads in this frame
value=-25 unit=°C
